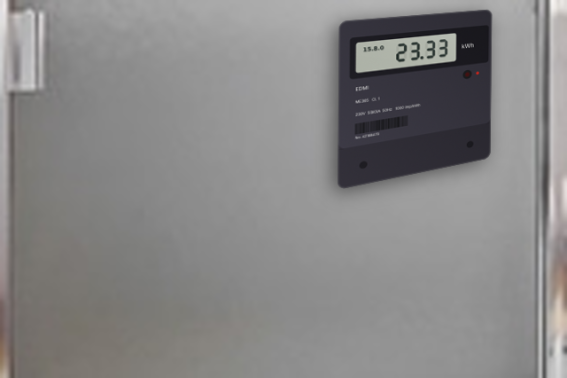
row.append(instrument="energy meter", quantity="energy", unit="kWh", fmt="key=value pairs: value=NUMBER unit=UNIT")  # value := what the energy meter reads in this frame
value=23.33 unit=kWh
